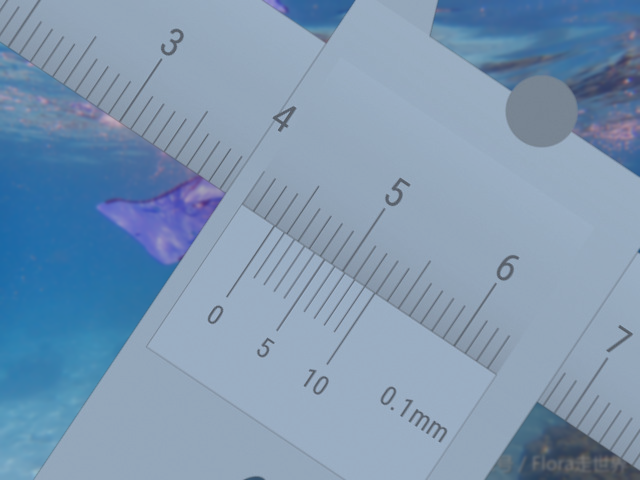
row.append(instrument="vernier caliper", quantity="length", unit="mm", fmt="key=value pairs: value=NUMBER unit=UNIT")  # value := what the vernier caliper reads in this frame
value=43.9 unit=mm
